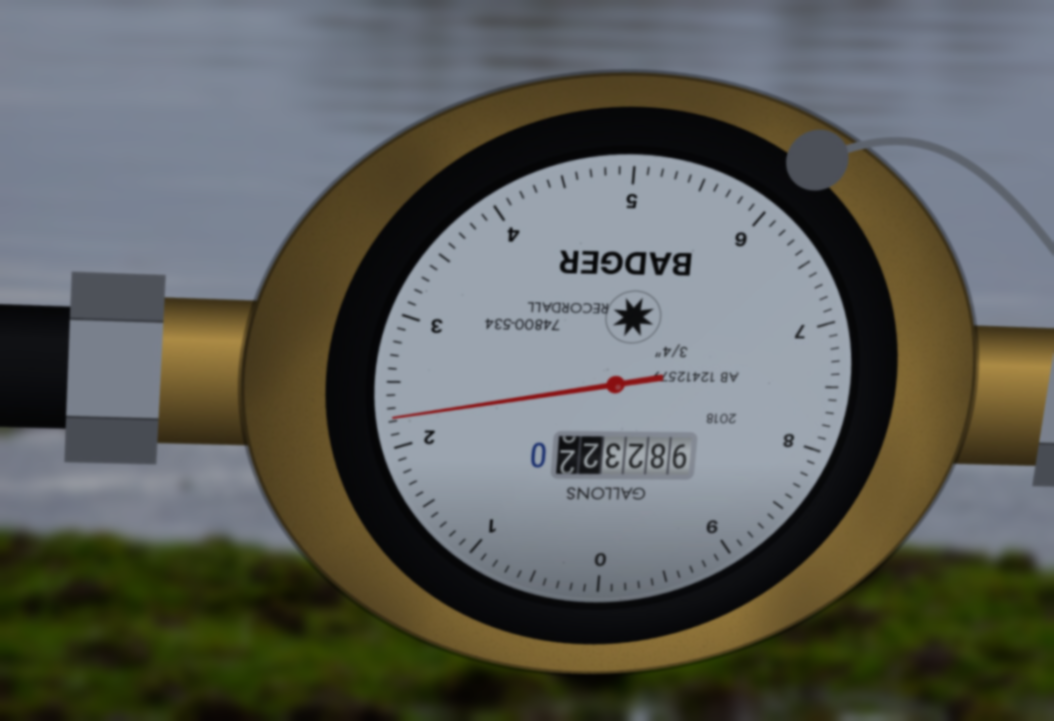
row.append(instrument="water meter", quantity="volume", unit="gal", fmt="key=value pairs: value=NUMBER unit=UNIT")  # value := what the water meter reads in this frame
value=9823222.2 unit=gal
